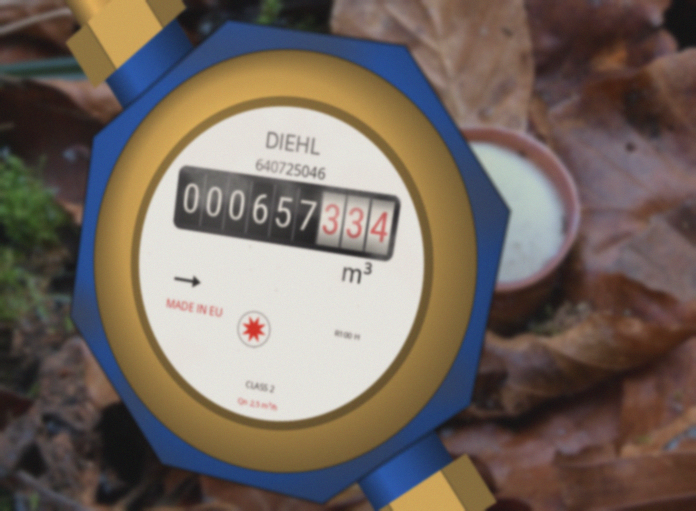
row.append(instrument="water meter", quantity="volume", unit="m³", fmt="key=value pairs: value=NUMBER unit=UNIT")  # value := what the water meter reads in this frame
value=657.334 unit=m³
